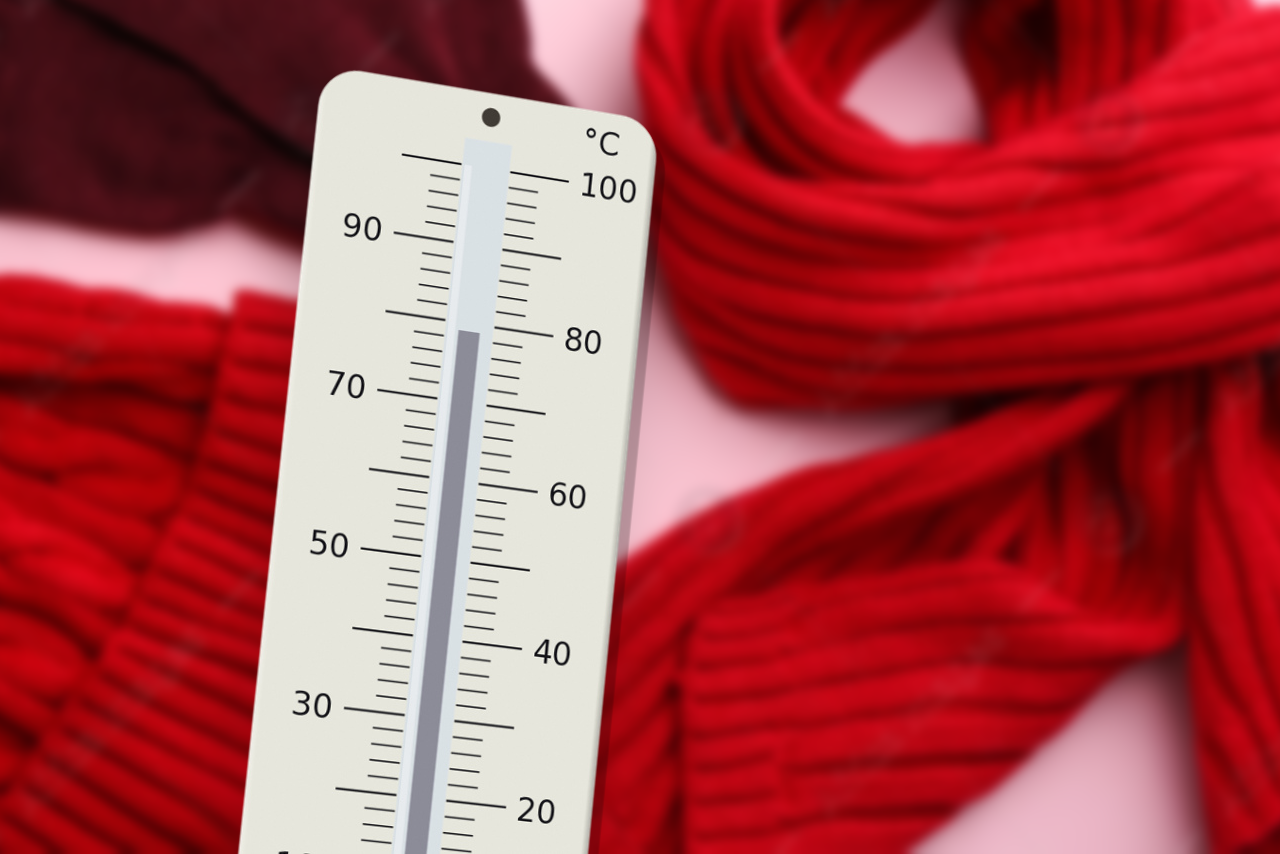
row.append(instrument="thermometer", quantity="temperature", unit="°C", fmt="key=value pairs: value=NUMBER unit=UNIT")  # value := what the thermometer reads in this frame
value=79 unit=°C
